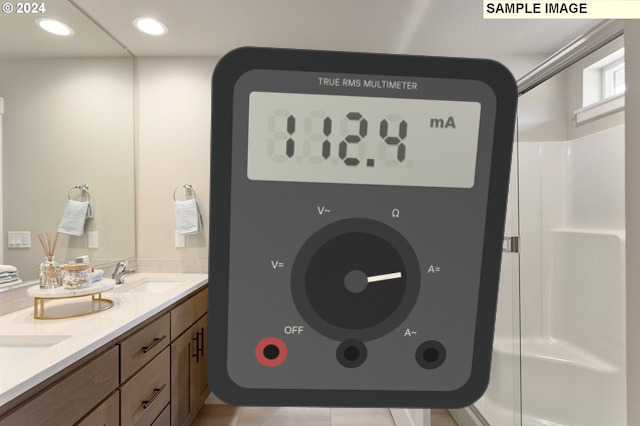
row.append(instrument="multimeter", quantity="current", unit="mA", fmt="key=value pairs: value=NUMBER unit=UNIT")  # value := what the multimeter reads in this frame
value=112.4 unit=mA
